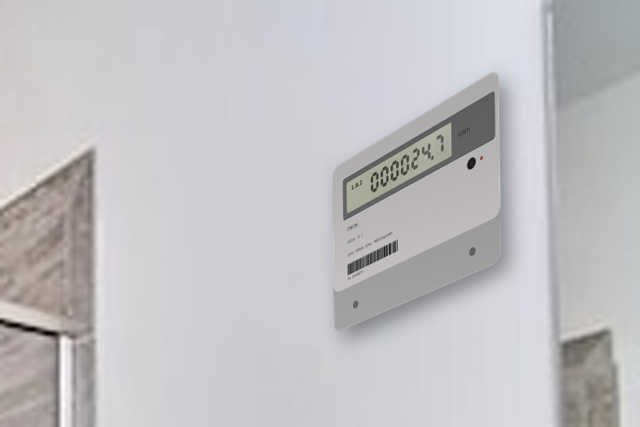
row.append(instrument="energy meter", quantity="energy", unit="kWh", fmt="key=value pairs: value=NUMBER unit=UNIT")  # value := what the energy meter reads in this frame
value=24.7 unit=kWh
